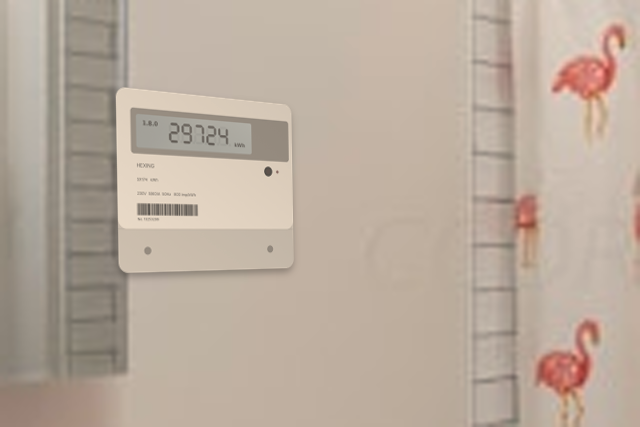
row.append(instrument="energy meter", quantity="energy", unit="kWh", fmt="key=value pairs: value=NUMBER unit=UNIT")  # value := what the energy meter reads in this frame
value=29724 unit=kWh
